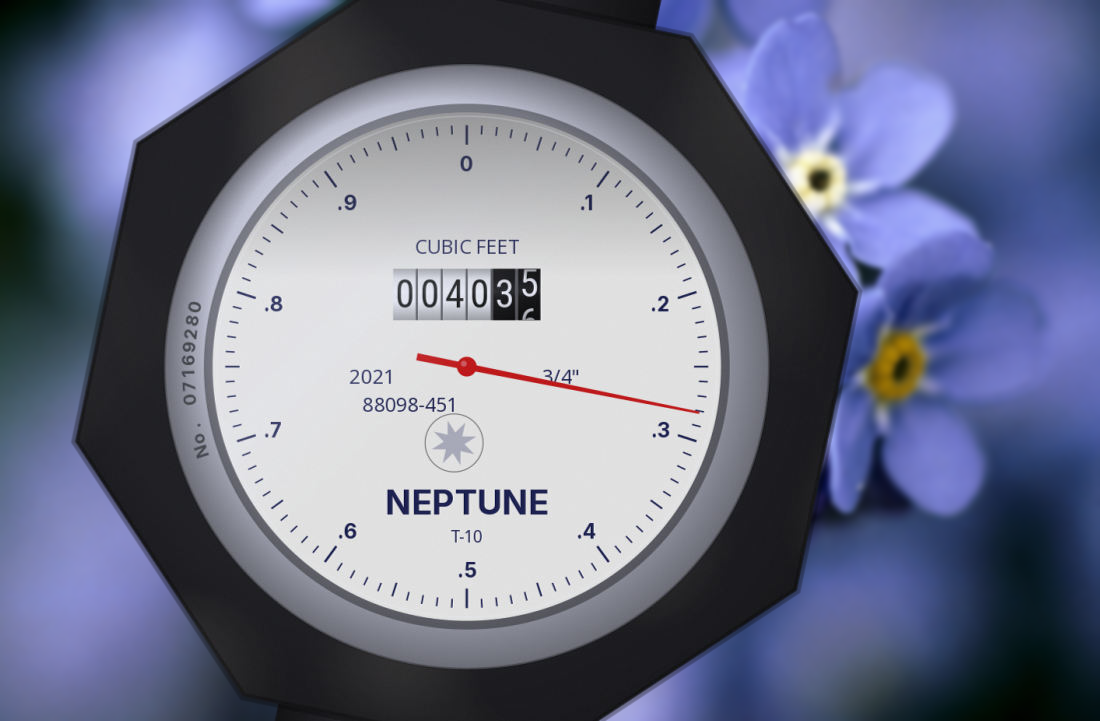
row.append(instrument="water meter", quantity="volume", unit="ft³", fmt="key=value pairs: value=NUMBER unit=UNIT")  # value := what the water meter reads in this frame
value=4035.28 unit=ft³
